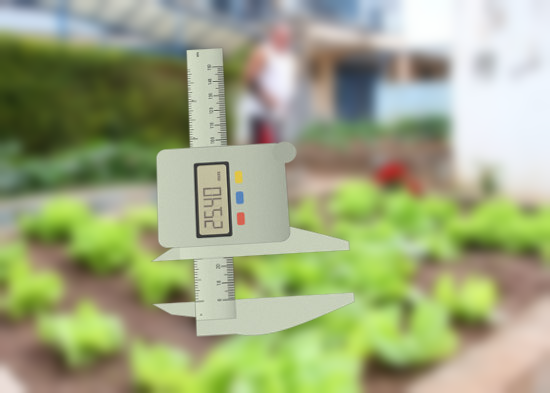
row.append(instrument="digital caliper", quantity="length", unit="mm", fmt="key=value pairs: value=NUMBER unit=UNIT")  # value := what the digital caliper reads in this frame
value=25.40 unit=mm
